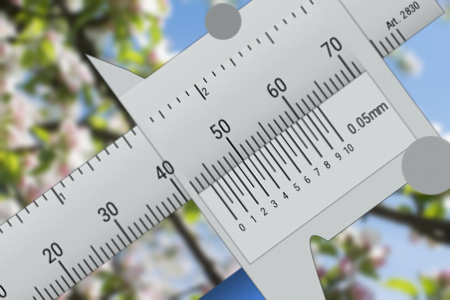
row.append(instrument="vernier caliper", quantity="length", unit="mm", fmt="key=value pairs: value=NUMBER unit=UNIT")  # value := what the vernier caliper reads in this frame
value=44.2 unit=mm
